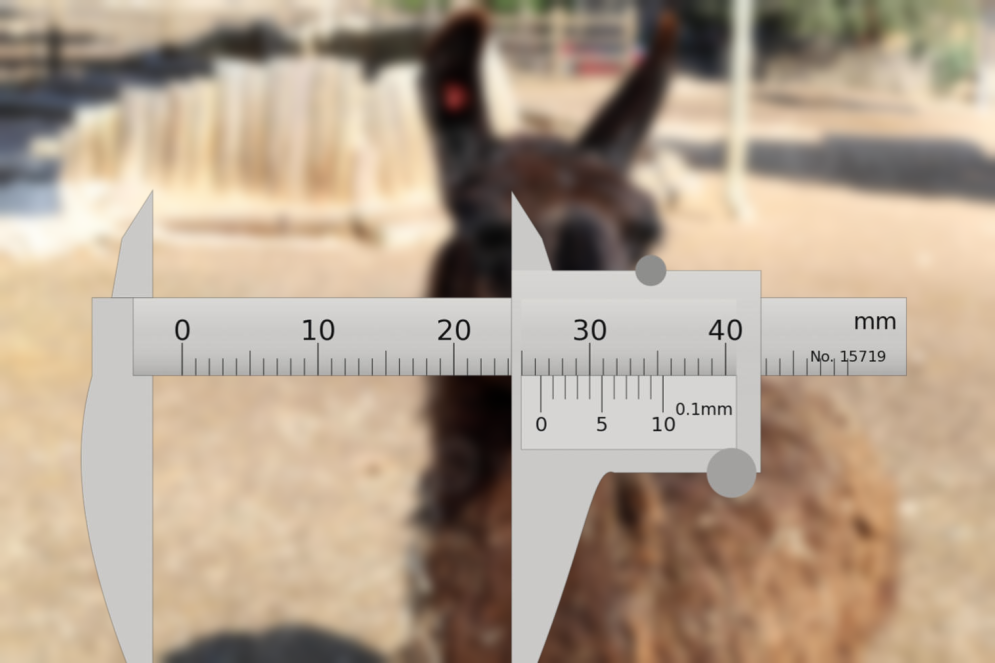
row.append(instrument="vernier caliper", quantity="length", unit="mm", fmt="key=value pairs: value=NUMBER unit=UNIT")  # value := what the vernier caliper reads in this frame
value=26.4 unit=mm
